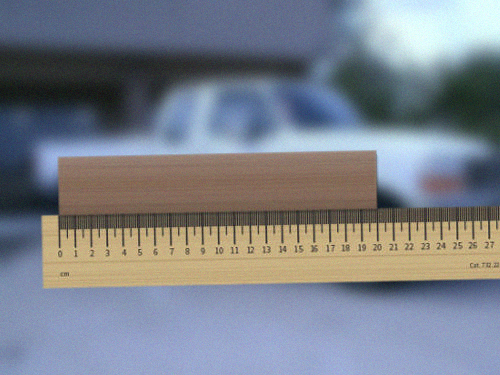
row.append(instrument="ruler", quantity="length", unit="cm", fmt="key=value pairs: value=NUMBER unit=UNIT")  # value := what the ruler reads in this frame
value=20 unit=cm
